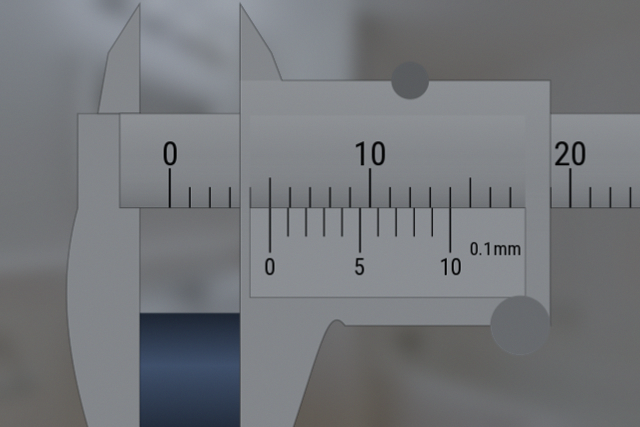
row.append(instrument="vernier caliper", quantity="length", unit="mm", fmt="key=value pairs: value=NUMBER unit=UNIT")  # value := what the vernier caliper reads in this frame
value=5.0 unit=mm
